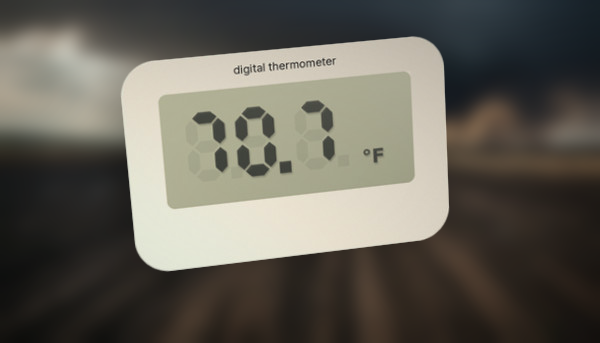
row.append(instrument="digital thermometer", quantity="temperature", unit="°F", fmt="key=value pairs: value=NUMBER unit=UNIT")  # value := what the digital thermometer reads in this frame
value=70.7 unit=°F
